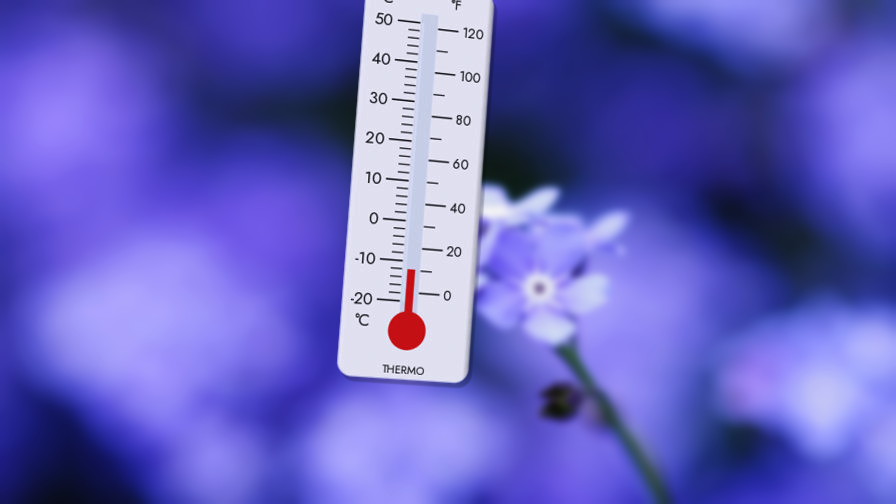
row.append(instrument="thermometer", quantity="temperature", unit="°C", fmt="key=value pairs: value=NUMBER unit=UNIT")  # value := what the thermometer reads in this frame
value=-12 unit=°C
